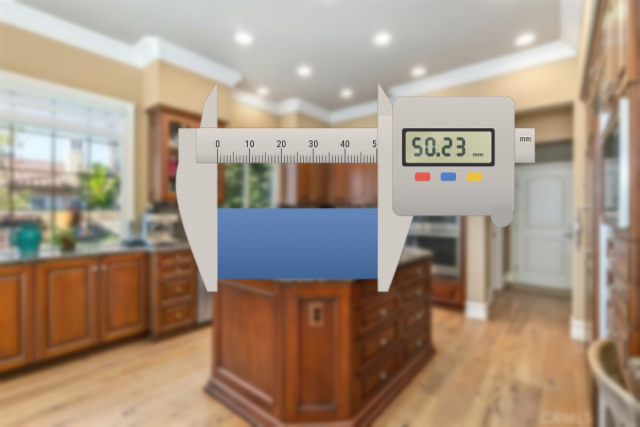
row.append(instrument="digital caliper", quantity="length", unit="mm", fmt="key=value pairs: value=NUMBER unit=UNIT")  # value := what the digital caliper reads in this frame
value=50.23 unit=mm
